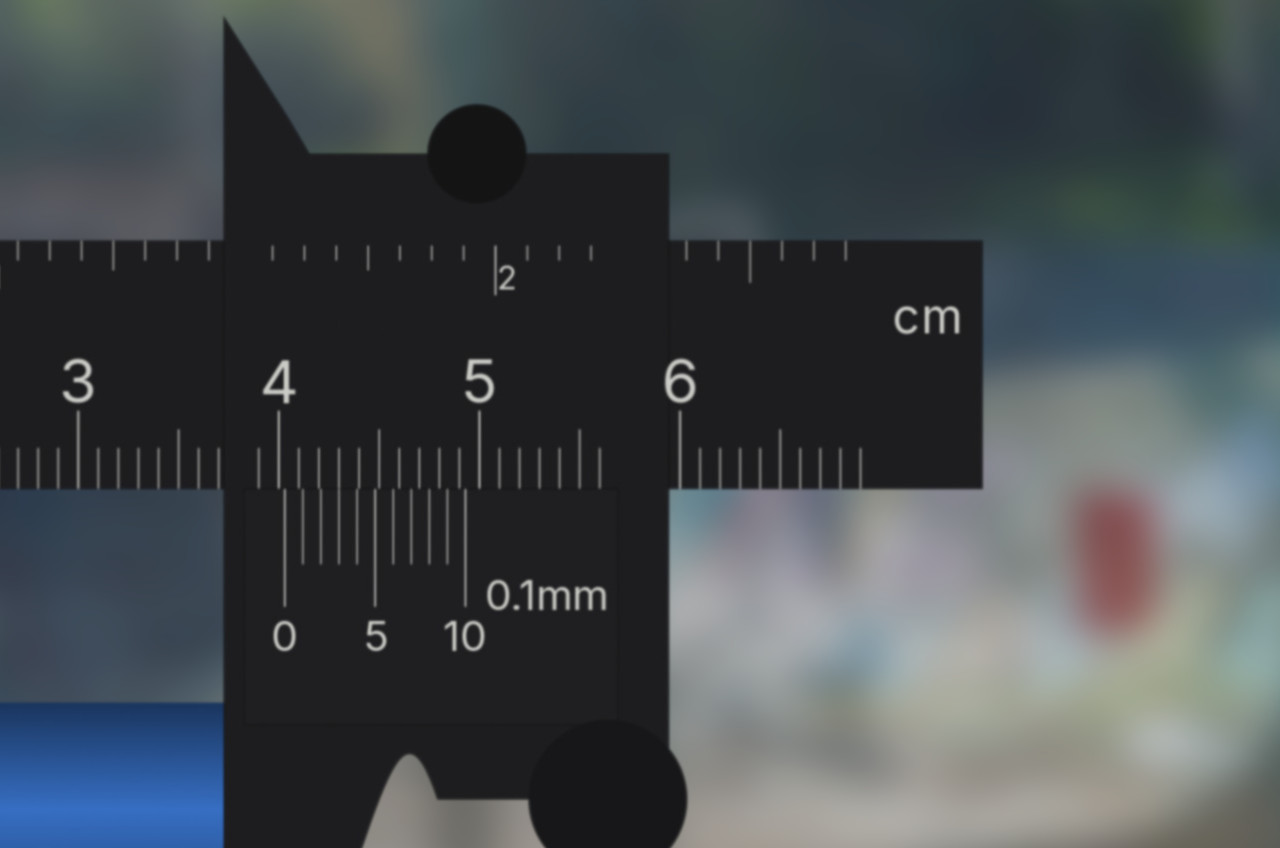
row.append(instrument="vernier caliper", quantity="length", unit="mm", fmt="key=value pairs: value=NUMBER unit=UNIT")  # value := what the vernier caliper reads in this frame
value=40.3 unit=mm
